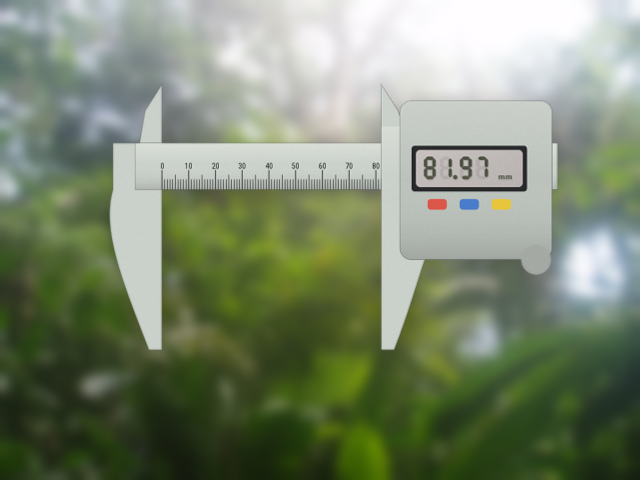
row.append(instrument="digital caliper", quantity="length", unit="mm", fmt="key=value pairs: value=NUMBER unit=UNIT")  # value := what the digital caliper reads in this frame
value=81.97 unit=mm
